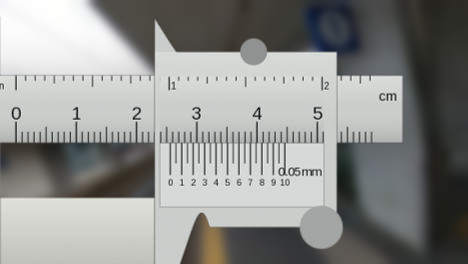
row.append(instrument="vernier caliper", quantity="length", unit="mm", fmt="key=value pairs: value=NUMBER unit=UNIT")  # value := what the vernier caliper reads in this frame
value=25.6 unit=mm
